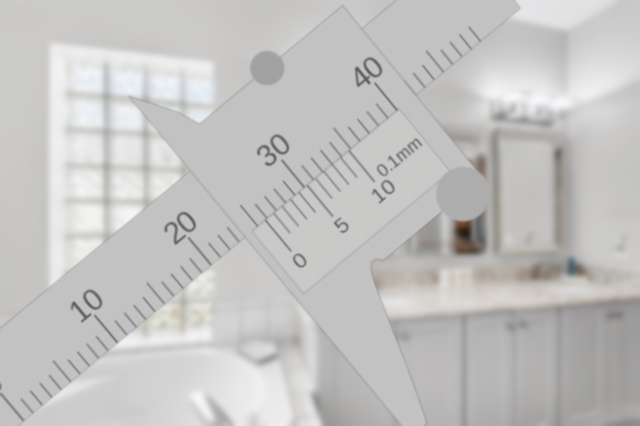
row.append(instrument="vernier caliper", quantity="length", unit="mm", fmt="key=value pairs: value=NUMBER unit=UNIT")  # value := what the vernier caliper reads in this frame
value=25.8 unit=mm
